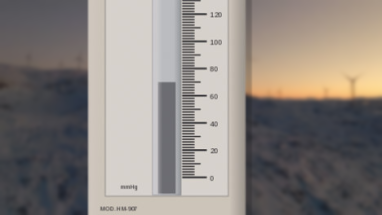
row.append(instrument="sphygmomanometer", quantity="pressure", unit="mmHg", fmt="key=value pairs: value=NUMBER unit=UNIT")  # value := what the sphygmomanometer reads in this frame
value=70 unit=mmHg
